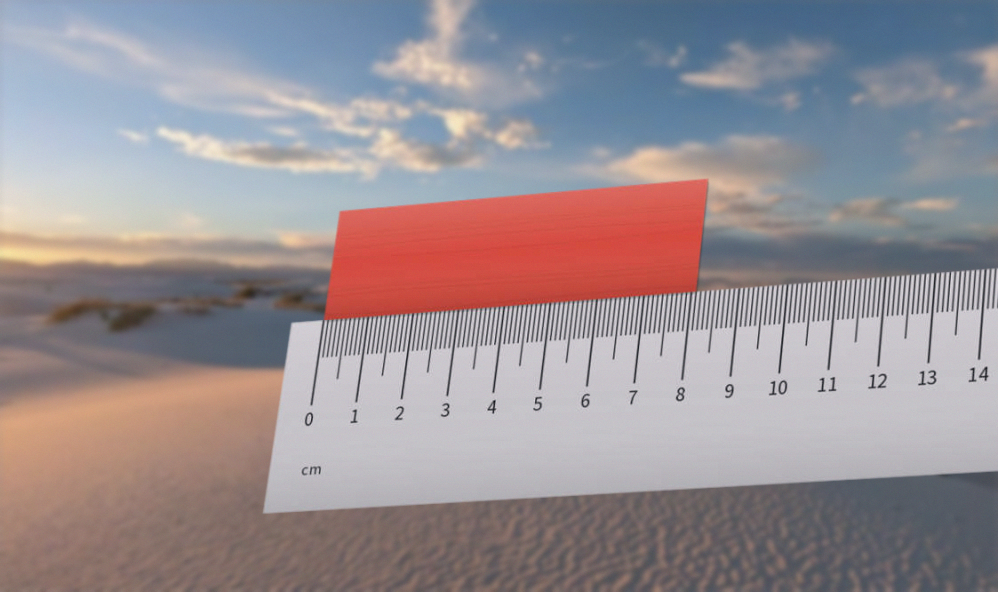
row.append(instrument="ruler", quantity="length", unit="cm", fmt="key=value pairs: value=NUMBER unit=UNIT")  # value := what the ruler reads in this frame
value=8.1 unit=cm
